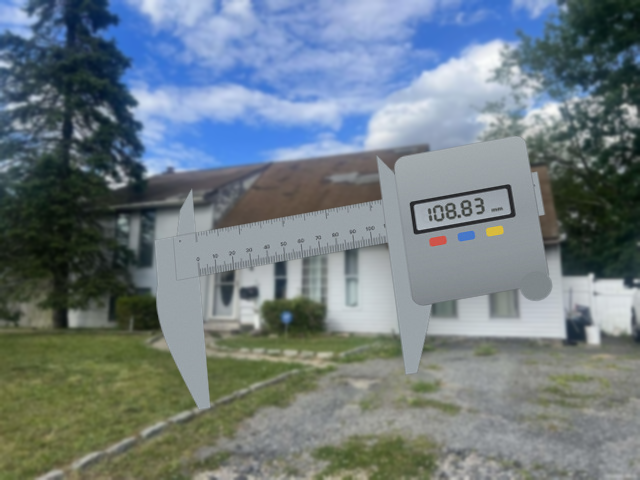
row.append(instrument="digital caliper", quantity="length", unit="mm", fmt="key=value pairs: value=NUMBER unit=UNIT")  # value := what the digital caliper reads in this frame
value=108.83 unit=mm
